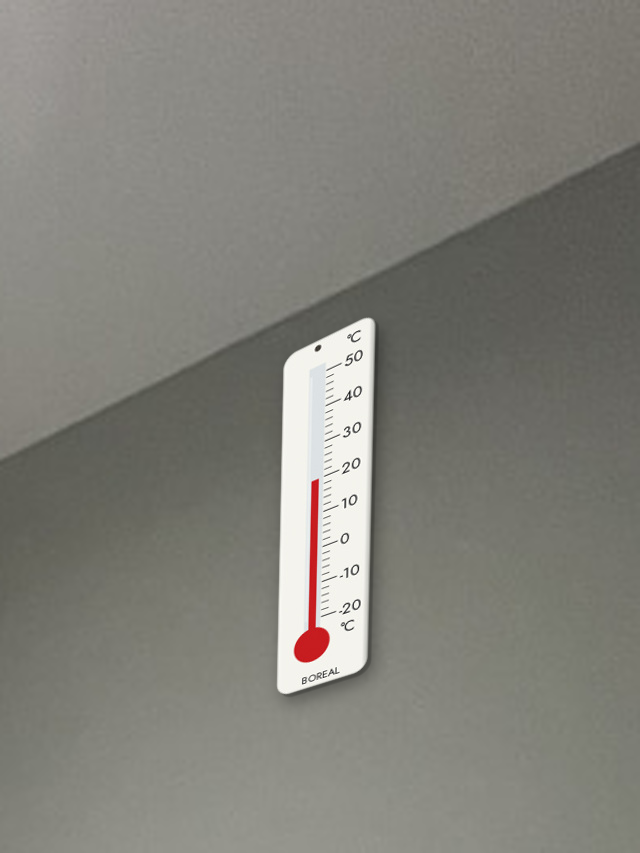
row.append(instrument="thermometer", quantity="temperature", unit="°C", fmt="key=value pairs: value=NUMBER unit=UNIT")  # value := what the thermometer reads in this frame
value=20 unit=°C
